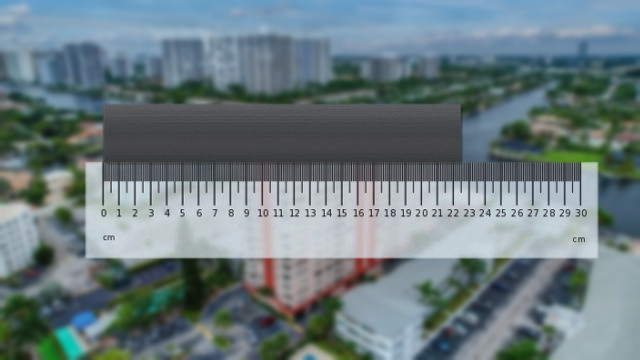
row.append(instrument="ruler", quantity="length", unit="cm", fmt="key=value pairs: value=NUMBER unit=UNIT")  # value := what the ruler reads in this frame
value=22.5 unit=cm
